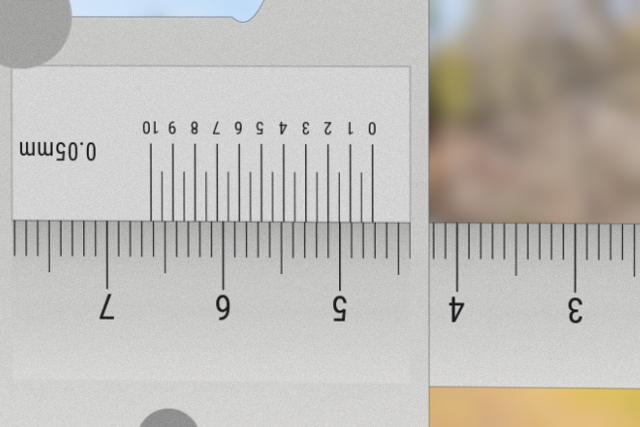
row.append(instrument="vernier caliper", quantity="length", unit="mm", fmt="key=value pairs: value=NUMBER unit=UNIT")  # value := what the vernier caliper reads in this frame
value=47.2 unit=mm
